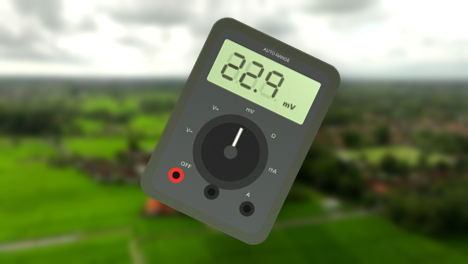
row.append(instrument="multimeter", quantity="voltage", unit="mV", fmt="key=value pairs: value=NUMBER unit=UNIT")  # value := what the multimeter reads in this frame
value=22.9 unit=mV
